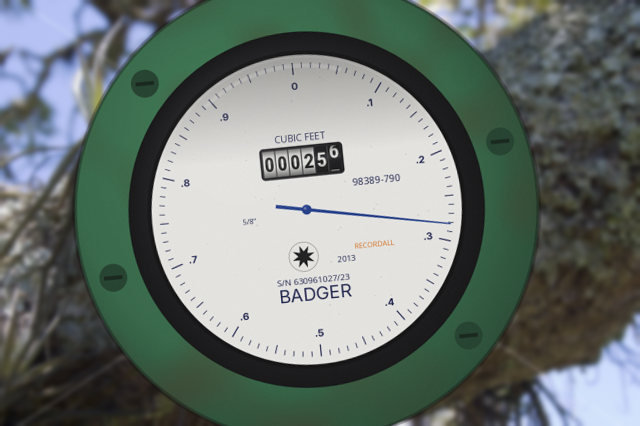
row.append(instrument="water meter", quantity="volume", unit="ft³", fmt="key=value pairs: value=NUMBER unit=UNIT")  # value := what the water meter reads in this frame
value=256.28 unit=ft³
